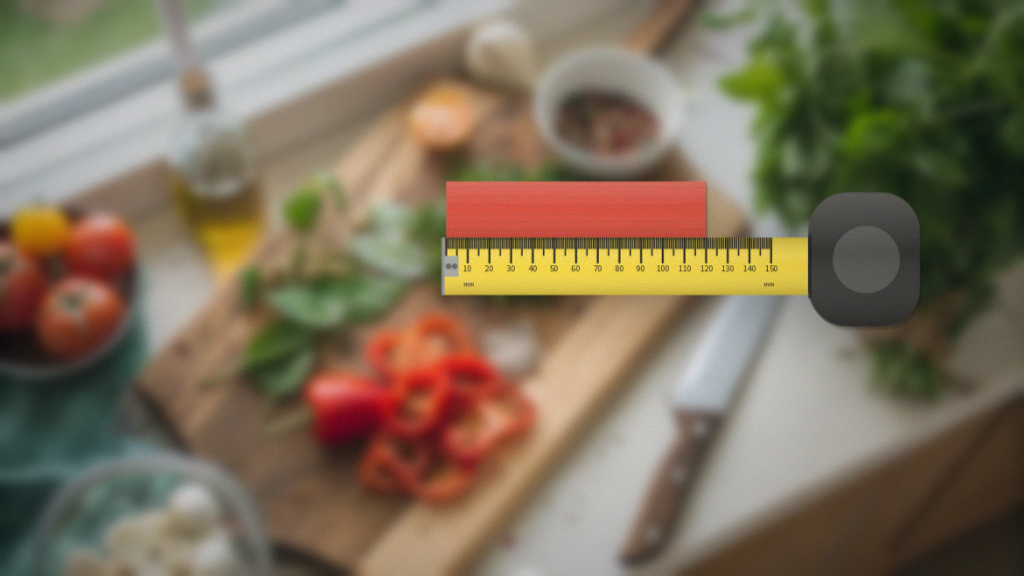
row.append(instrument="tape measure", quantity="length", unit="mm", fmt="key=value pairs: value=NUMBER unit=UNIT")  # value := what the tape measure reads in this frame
value=120 unit=mm
